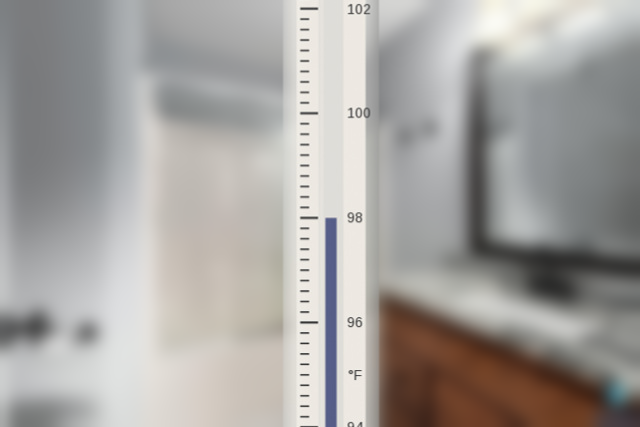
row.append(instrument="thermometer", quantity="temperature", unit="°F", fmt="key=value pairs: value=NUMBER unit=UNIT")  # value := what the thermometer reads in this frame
value=98 unit=°F
